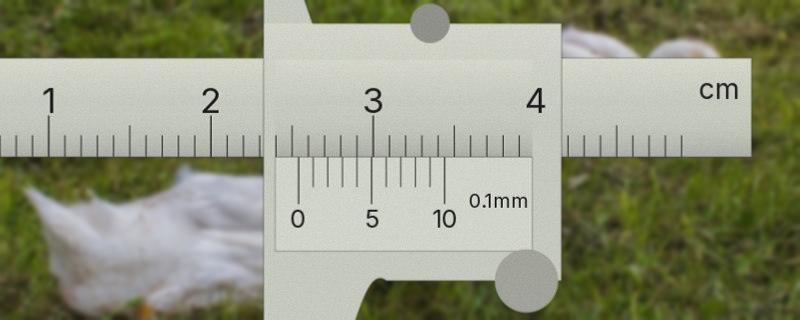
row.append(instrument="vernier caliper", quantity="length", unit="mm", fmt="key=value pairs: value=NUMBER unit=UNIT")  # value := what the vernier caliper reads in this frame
value=25.4 unit=mm
